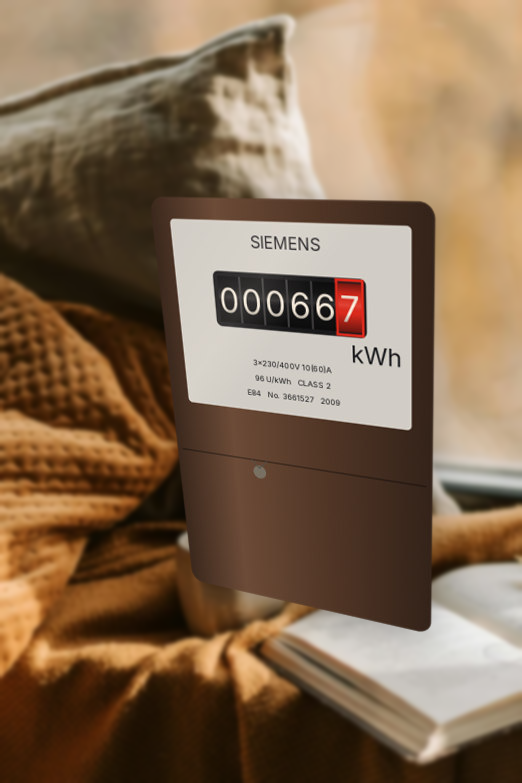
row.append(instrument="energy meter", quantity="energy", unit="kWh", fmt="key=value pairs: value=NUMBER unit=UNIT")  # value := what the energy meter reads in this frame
value=66.7 unit=kWh
